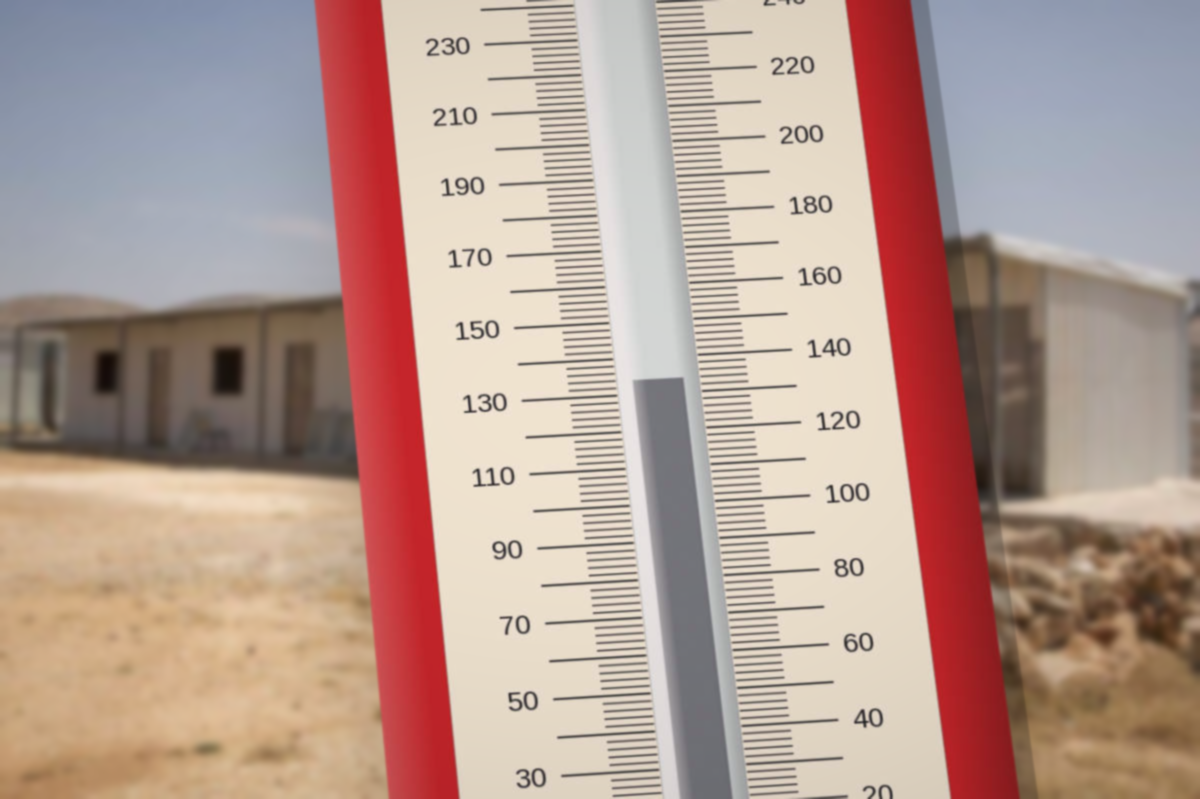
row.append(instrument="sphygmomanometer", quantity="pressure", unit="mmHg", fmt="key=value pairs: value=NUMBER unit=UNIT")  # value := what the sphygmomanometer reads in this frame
value=134 unit=mmHg
